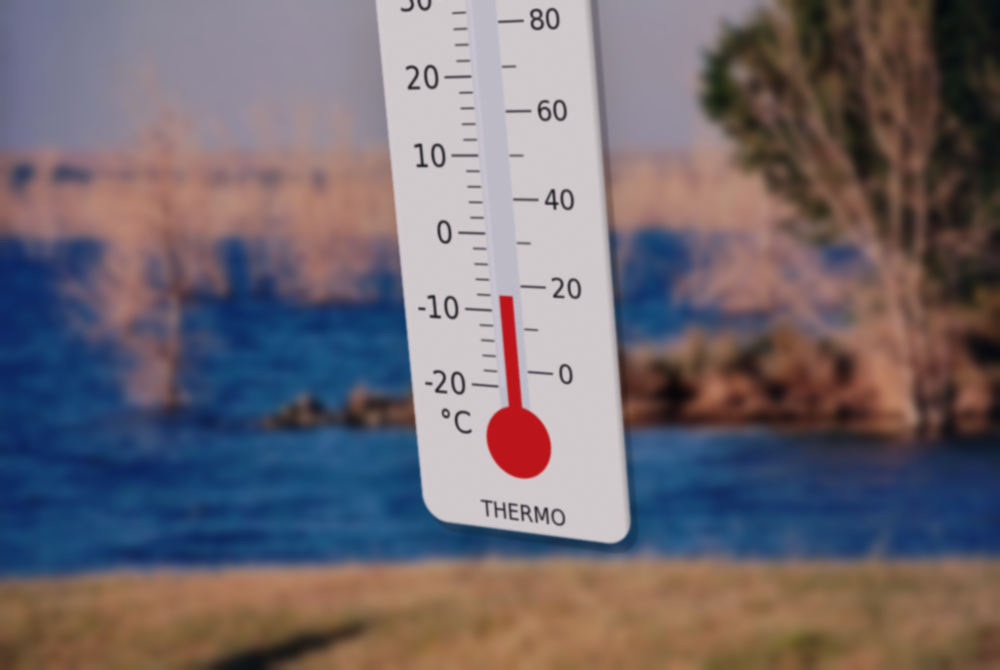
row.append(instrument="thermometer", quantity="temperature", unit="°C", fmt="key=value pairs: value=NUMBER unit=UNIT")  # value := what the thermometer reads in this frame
value=-8 unit=°C
